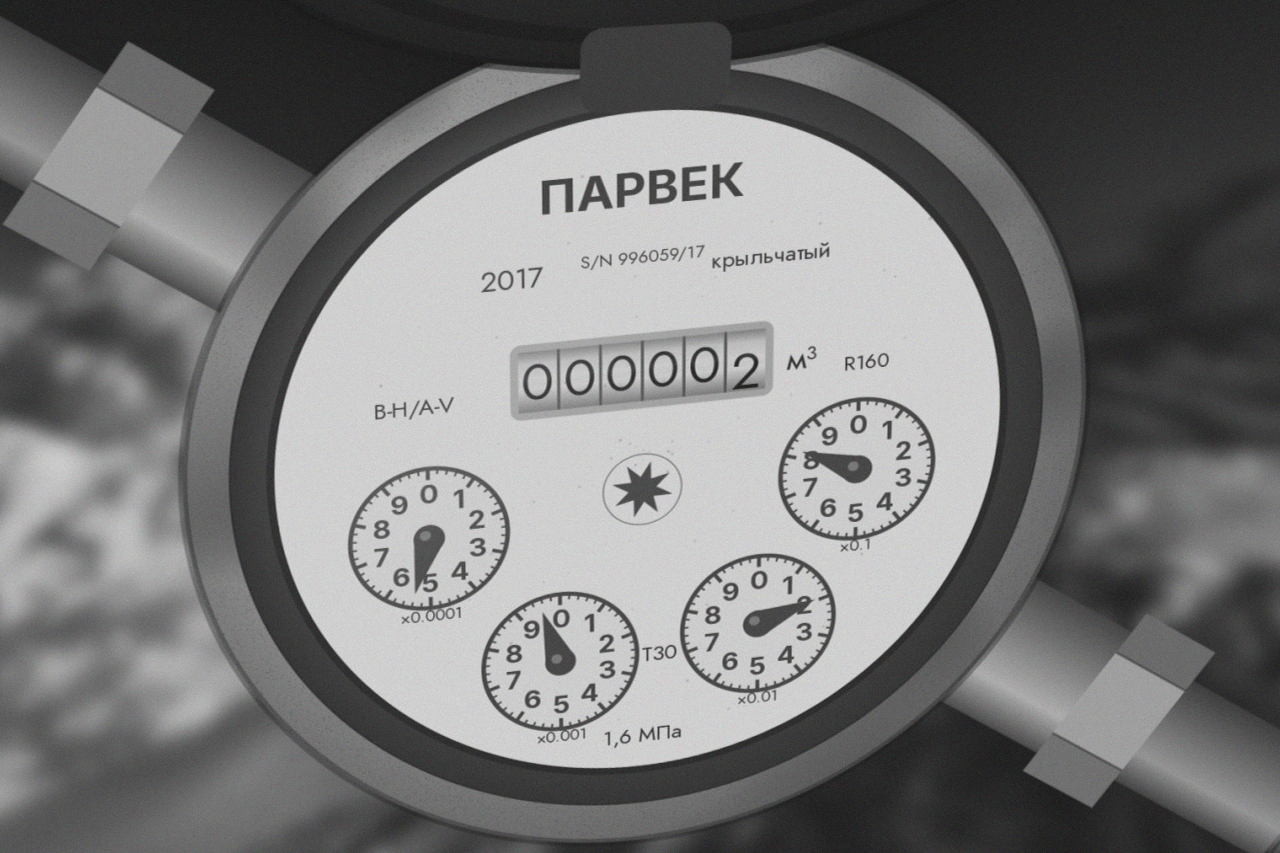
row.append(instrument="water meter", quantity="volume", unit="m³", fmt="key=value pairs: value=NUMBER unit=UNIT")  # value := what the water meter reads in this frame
value=1.8195 unit=m³
